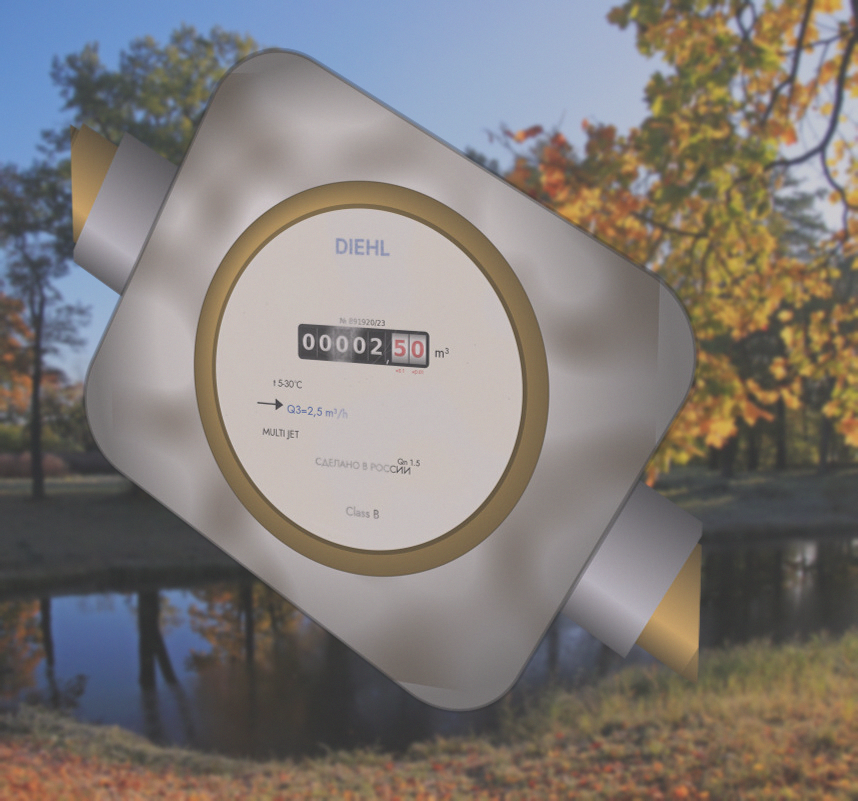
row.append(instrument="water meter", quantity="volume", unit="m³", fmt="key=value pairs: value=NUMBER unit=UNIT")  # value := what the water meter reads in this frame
value=2.50 unit=m³
